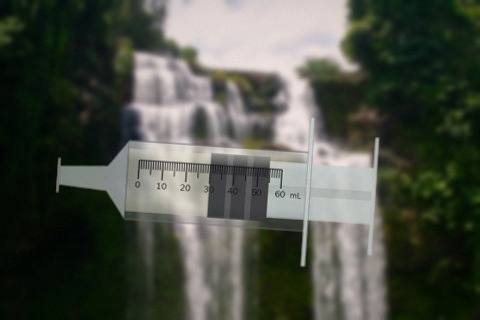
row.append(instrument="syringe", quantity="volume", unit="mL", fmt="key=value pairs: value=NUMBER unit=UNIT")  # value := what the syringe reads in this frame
value=30 unit=mL
